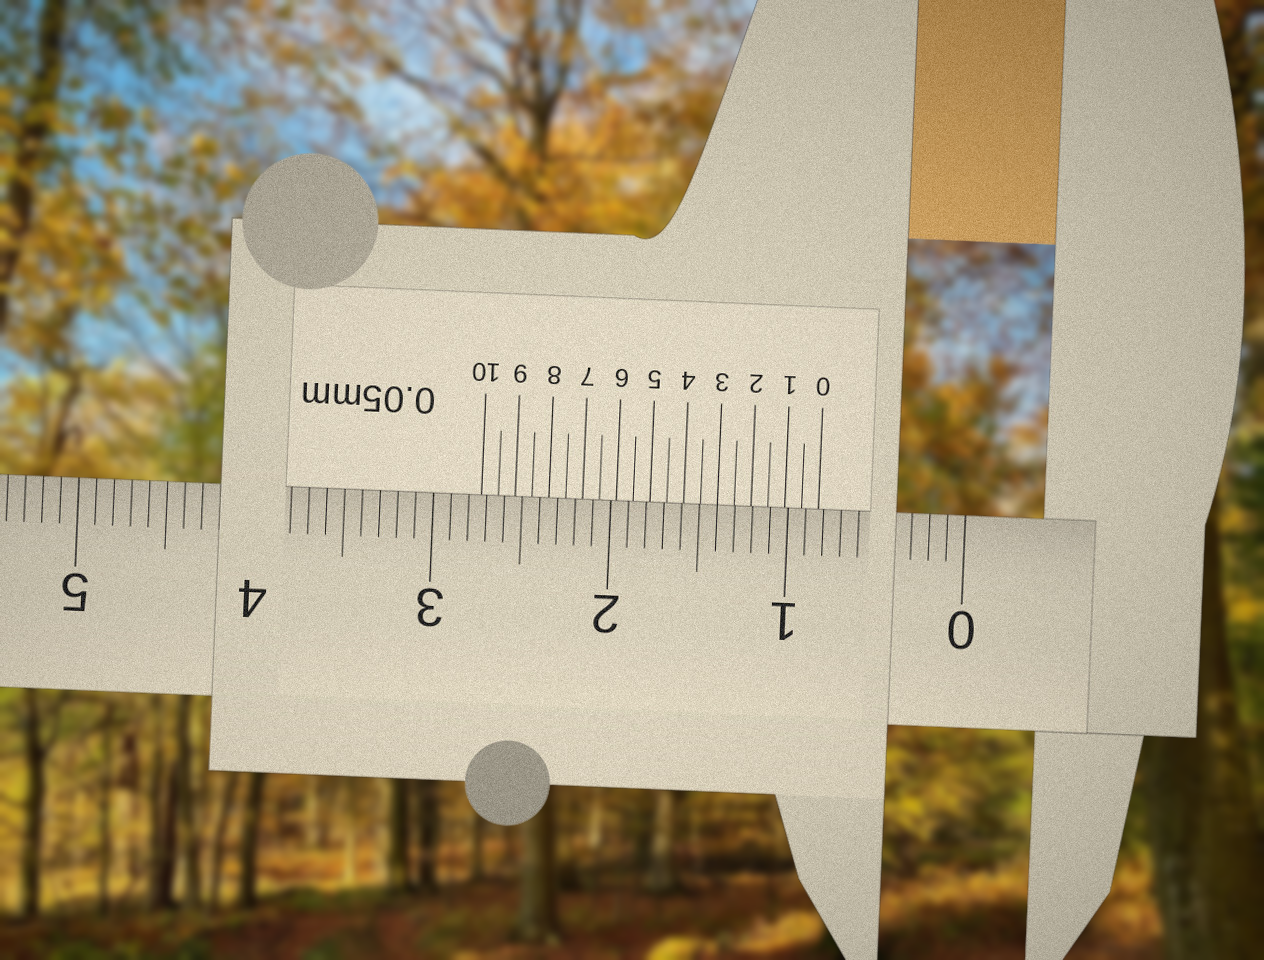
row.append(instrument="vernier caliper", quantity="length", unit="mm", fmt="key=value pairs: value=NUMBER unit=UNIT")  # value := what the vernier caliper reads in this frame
value=8.3 unit=mm
